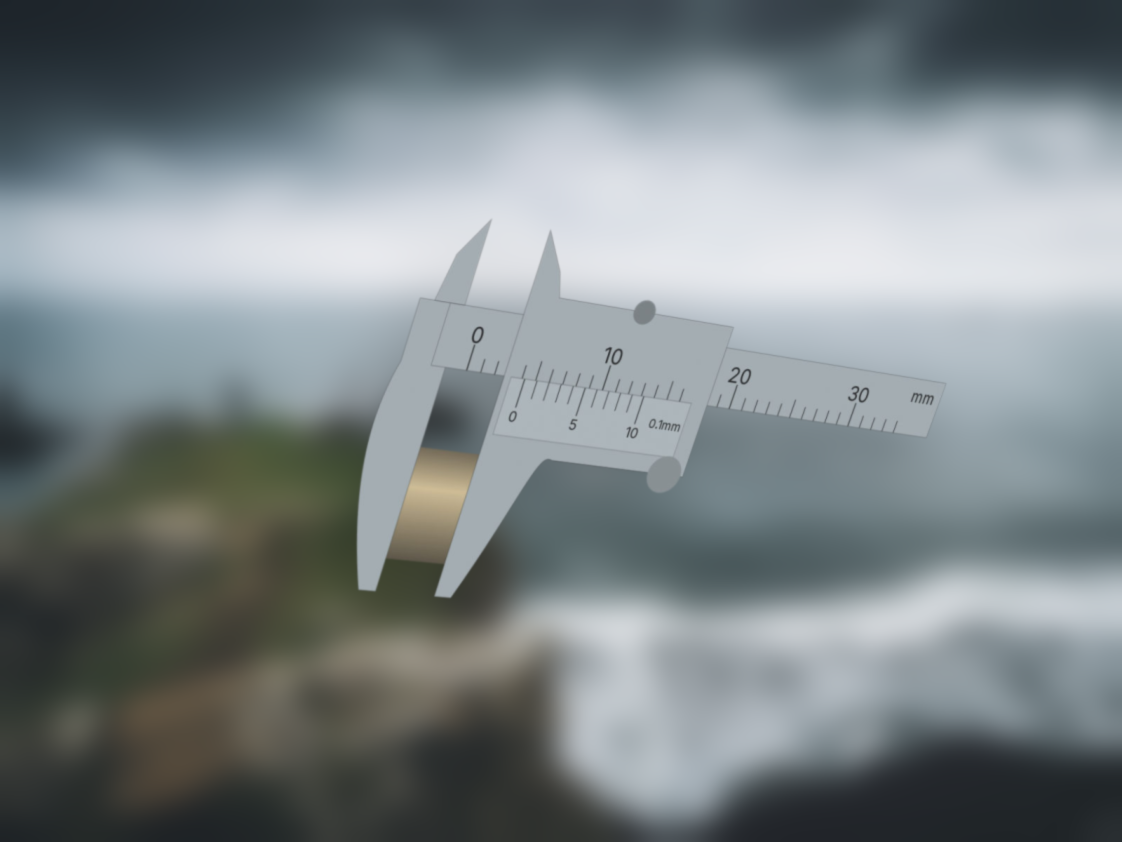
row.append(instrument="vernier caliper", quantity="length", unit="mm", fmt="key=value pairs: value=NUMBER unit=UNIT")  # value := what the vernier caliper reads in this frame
value=4.2 unit=mm
